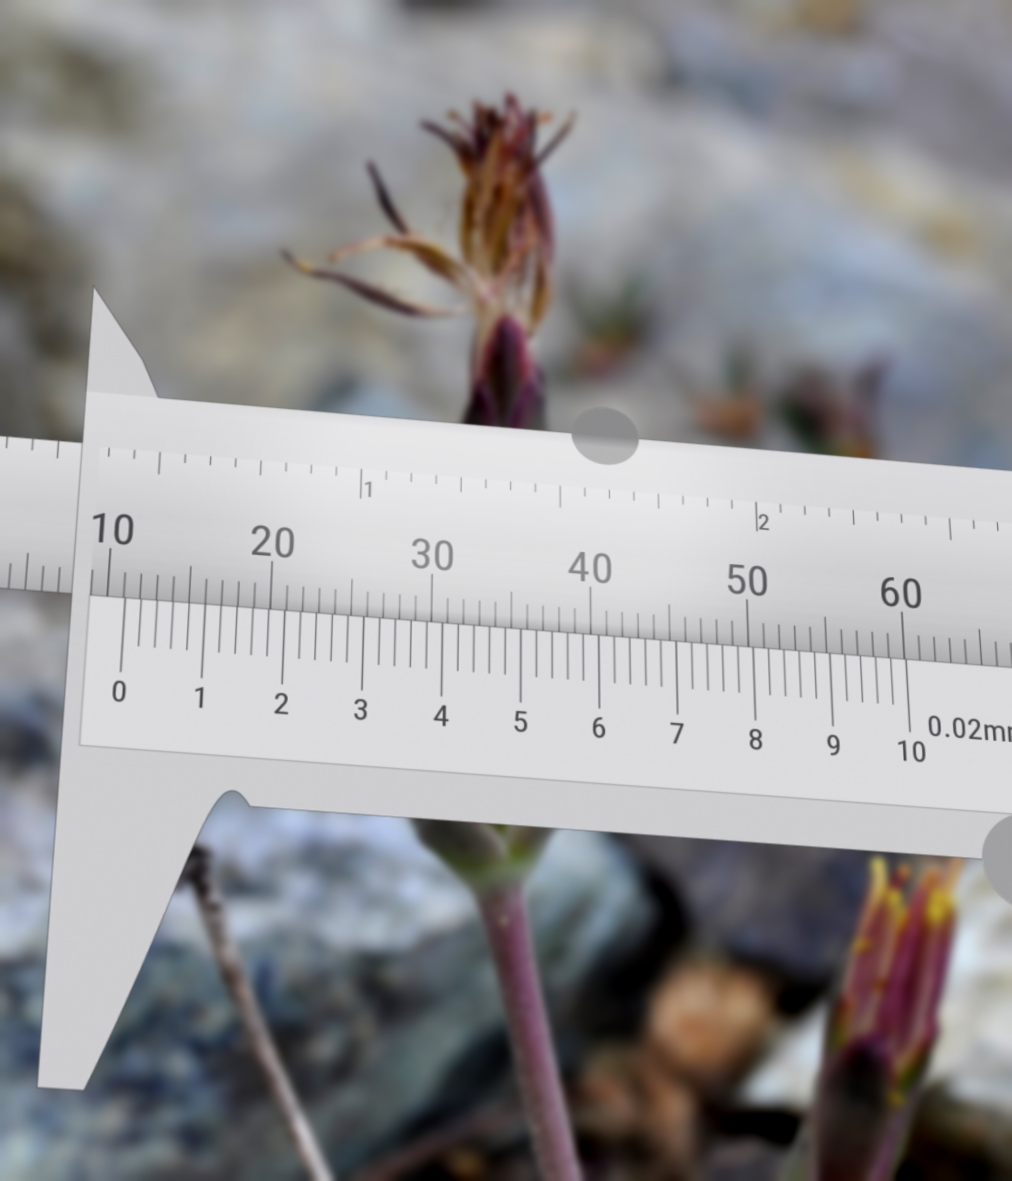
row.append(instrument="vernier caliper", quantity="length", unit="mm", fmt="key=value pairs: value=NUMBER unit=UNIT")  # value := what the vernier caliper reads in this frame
value=11.1 unit=mm
